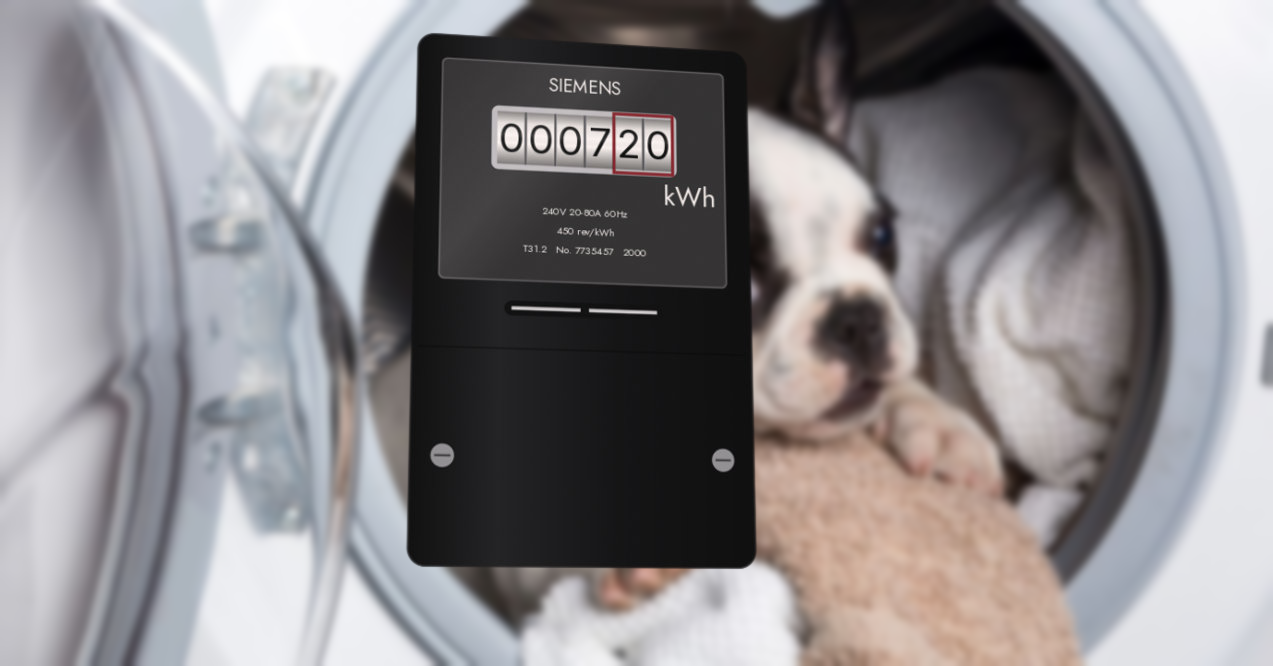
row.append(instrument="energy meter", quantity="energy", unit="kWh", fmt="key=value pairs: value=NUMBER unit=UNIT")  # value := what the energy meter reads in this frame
value=7.20 unit=kWh
